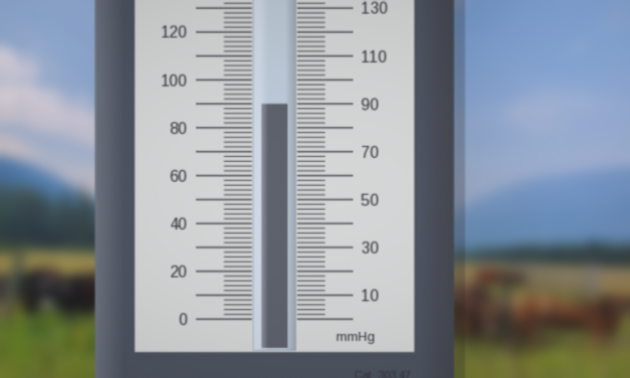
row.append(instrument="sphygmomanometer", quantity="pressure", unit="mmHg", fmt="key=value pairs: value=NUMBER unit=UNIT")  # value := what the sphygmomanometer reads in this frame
value=90 unit=mmHg
